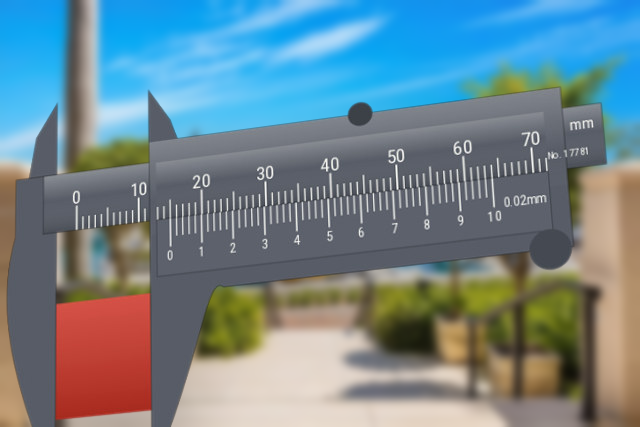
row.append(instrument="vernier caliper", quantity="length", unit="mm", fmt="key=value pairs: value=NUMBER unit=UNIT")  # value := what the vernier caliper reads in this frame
value=15.0 unit=mm
